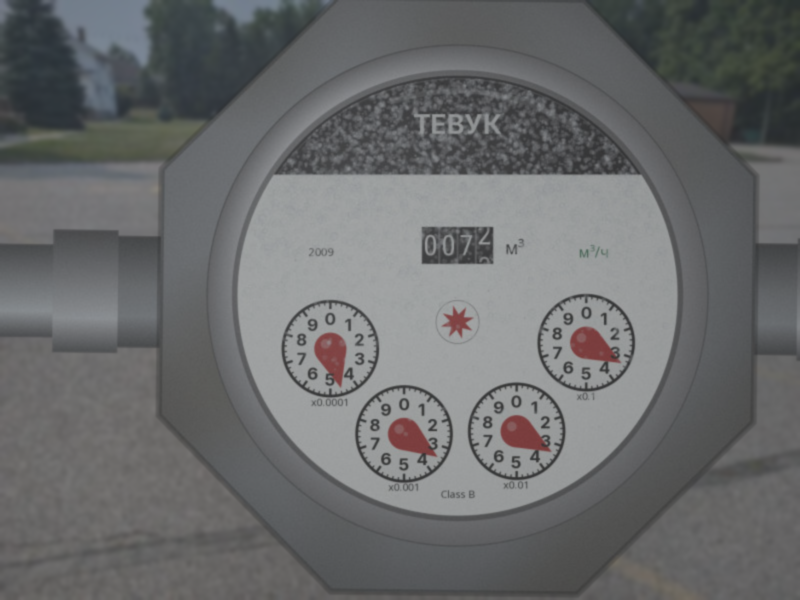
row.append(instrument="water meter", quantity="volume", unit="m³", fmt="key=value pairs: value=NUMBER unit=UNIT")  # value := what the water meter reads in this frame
value=72.3334 unit=m³
